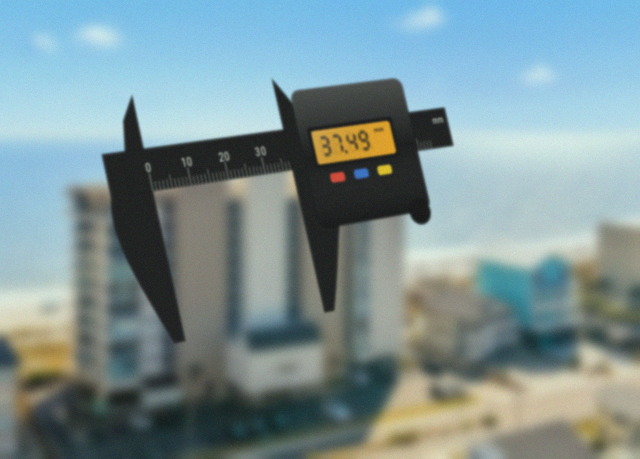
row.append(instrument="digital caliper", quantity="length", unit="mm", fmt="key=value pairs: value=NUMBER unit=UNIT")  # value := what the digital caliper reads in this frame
value=37.49 unit=mm
